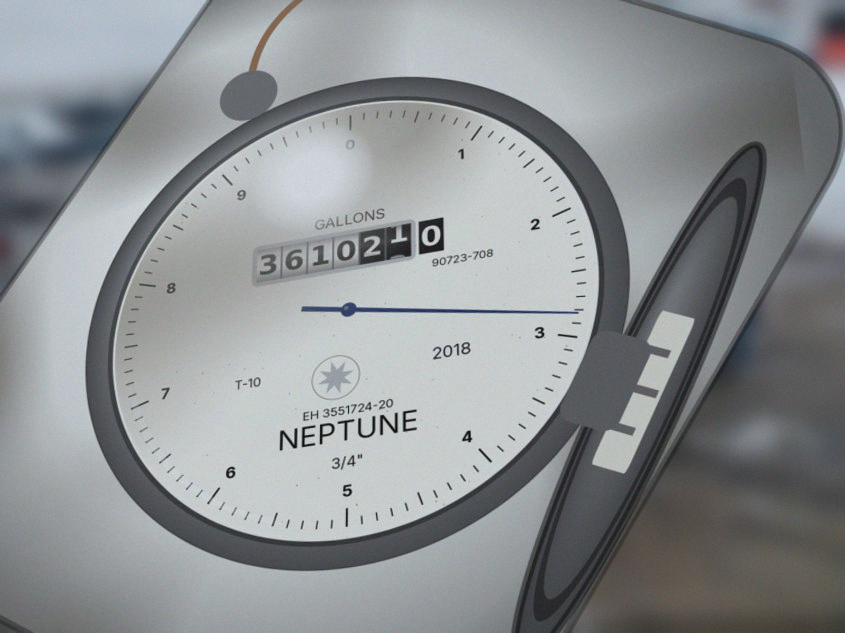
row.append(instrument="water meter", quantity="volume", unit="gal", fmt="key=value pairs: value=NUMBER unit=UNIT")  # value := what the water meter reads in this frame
value=3610212.8 unit=gal
